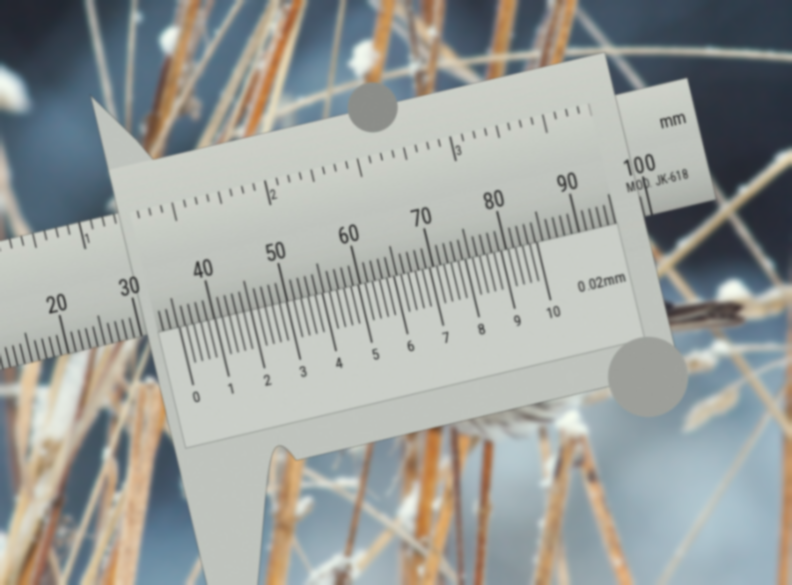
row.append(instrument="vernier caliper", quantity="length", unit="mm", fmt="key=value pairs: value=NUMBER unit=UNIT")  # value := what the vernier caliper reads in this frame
value=35.2 unit=mm
